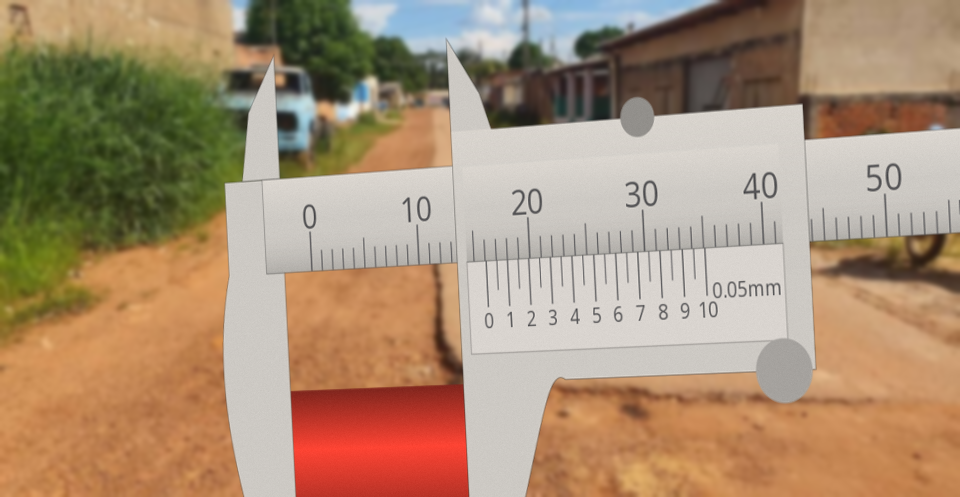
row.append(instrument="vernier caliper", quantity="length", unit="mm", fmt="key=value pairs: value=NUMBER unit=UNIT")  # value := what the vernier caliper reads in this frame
value=16.1 unit=mm
